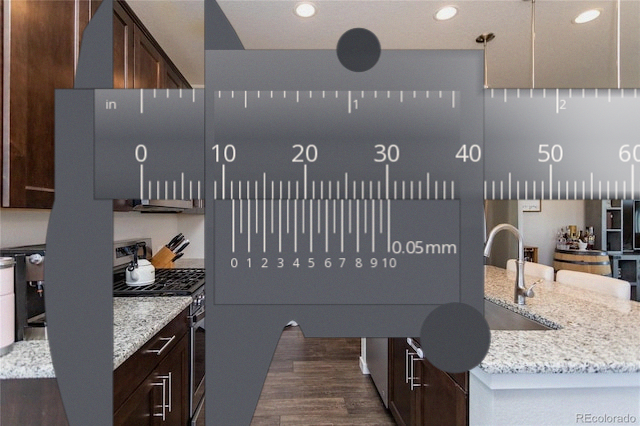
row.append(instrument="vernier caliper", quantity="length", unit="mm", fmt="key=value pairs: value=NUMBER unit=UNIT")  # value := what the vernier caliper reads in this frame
value=11.2 unit=mm
